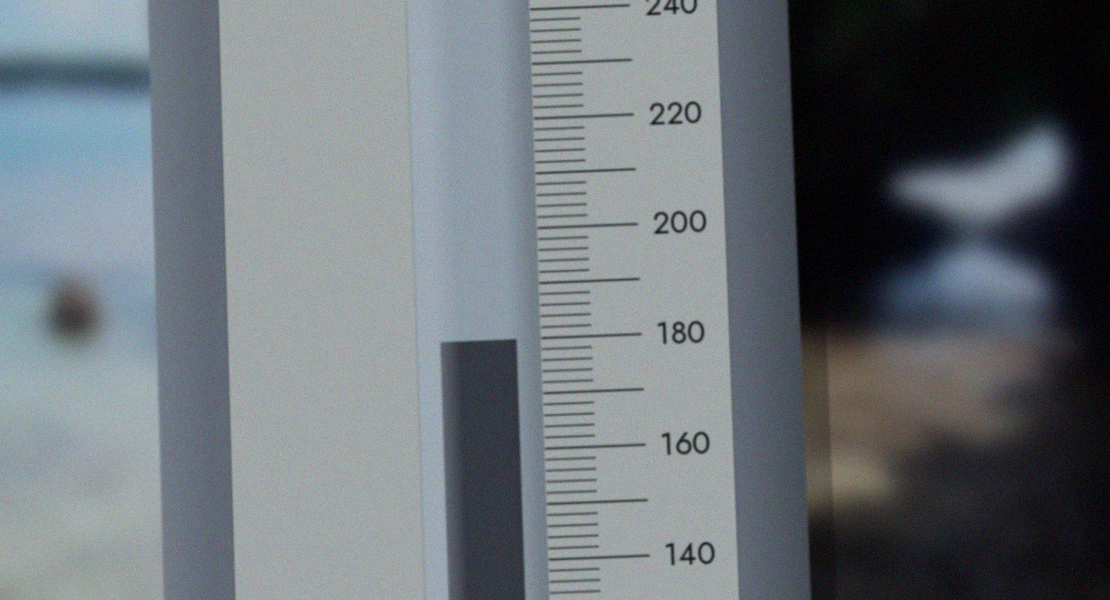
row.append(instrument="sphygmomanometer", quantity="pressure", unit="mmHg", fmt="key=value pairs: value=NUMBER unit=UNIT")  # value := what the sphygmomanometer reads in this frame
value=180 unit=mmHg
